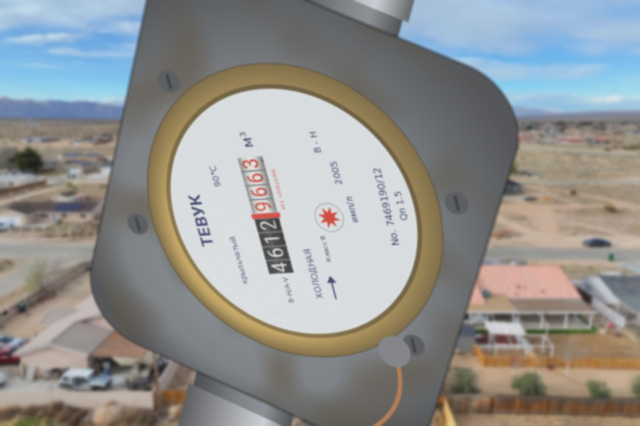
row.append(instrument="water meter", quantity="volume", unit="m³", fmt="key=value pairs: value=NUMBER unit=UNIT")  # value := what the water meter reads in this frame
value=4612.9663 unit=m³
